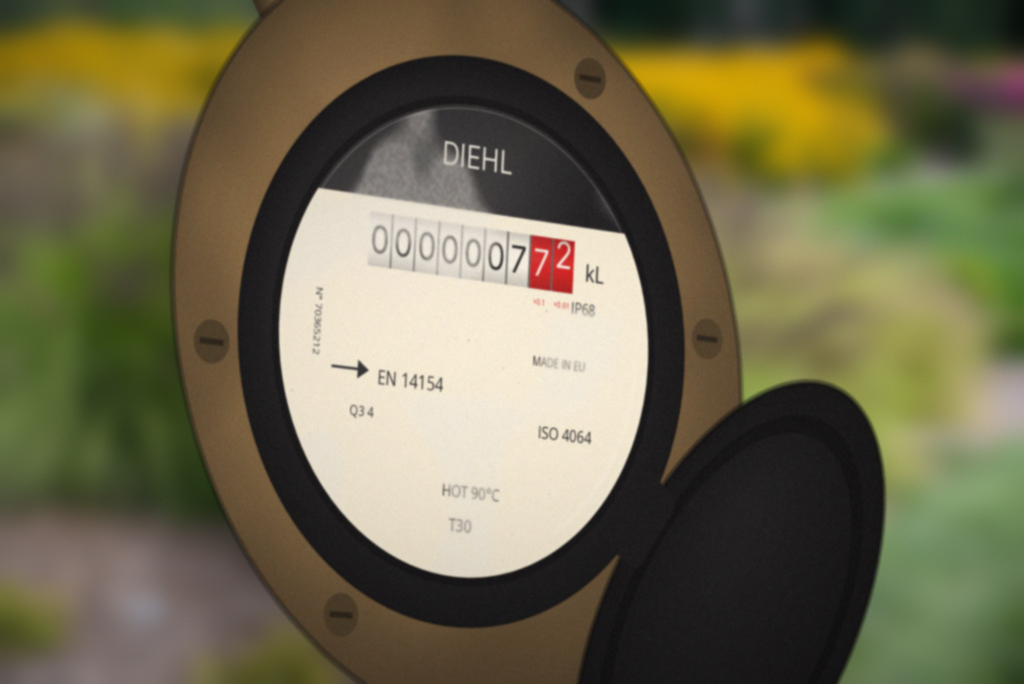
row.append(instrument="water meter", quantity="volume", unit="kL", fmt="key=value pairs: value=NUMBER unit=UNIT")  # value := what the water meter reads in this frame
value=7.72 unit=kL
